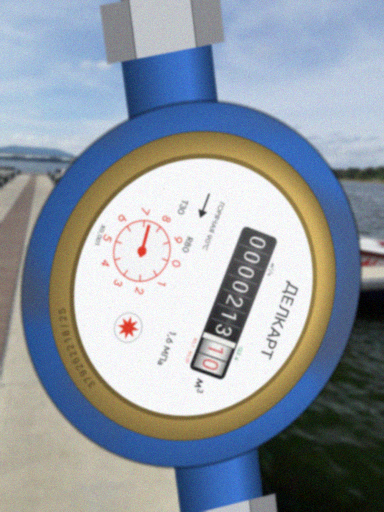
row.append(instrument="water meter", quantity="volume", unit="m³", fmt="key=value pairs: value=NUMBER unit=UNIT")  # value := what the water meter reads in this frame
value=213.107 unit=m³
